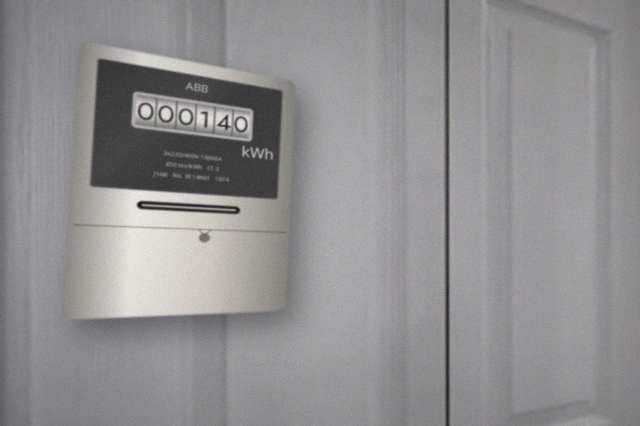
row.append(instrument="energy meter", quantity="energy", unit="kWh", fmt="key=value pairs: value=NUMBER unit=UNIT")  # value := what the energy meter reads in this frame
value=140 unit=kWh
